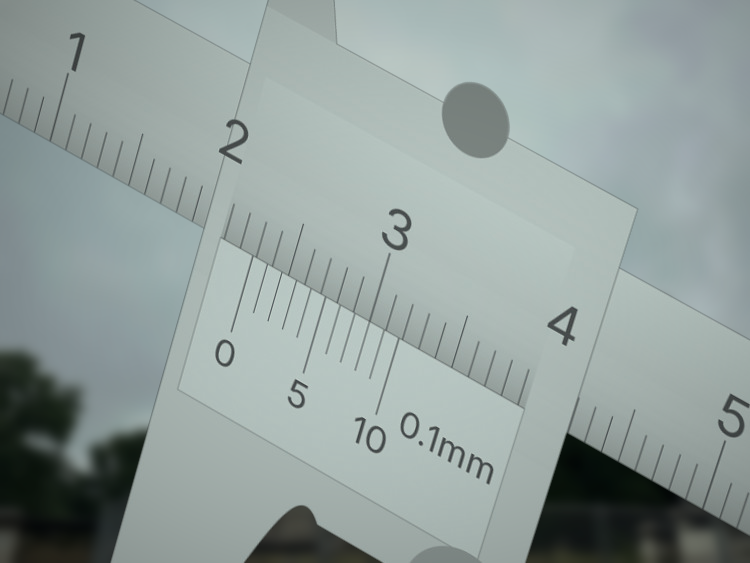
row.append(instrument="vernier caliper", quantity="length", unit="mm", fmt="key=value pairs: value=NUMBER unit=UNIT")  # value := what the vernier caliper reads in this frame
value=22.8 unit=mm
